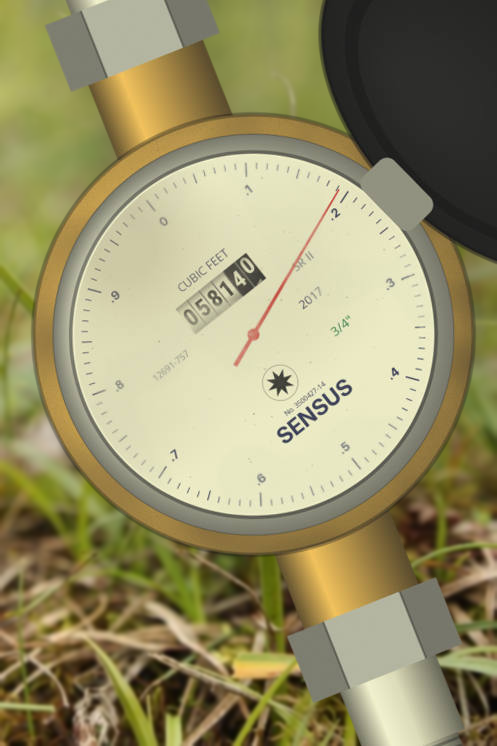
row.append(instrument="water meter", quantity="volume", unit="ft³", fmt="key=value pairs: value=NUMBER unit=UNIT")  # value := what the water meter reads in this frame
value=58140.19 unit=ft³
